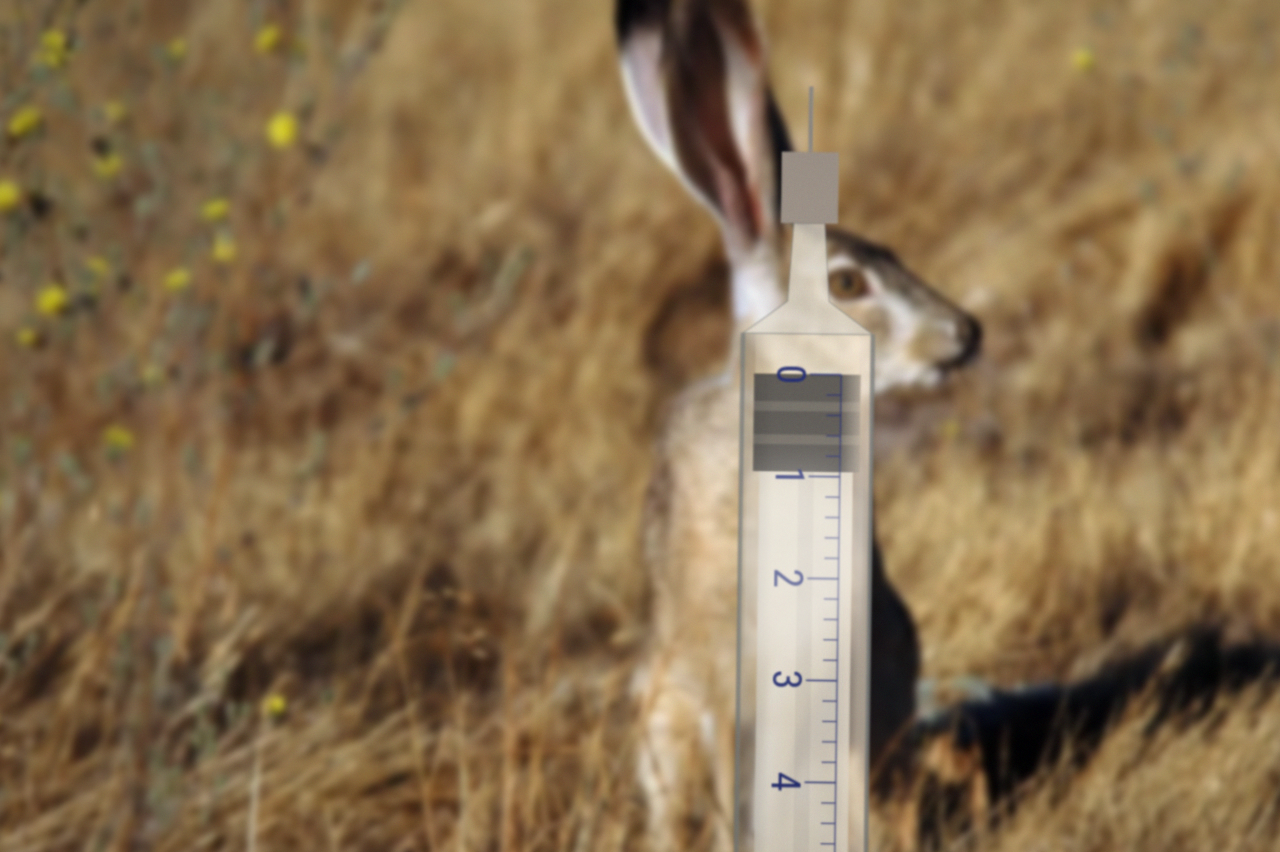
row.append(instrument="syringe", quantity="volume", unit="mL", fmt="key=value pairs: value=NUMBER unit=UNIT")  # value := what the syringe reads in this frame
value=0 unit=mL
